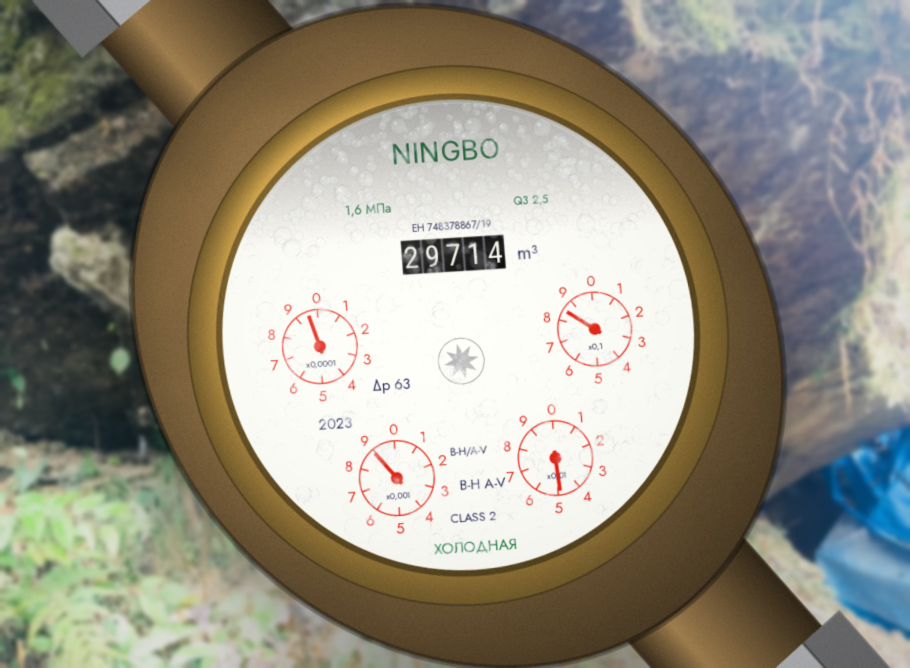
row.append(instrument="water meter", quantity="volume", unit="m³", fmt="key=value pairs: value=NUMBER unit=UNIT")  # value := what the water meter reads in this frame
value=29714.8489 unit=m³
